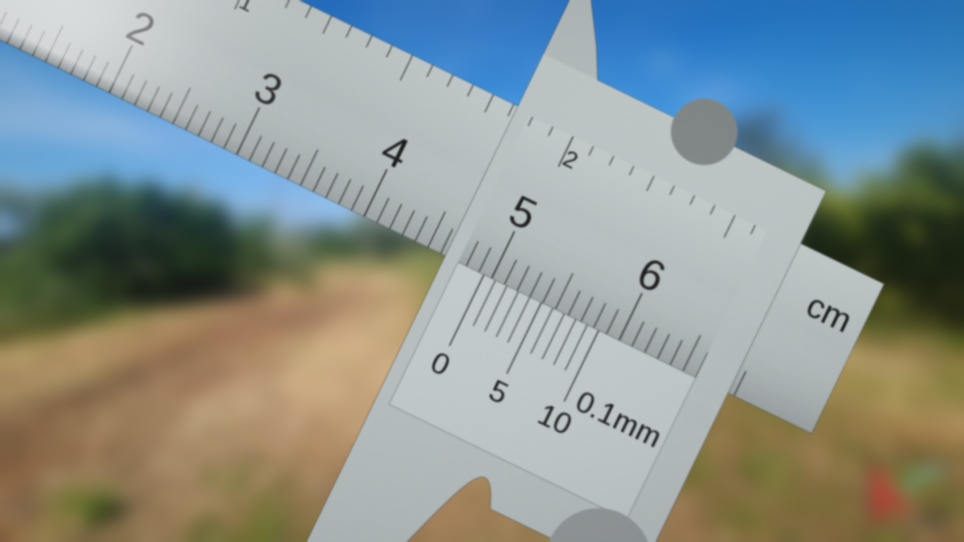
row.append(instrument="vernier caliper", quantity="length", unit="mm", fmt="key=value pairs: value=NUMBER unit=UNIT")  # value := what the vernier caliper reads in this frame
value=49.4 unit=mm
